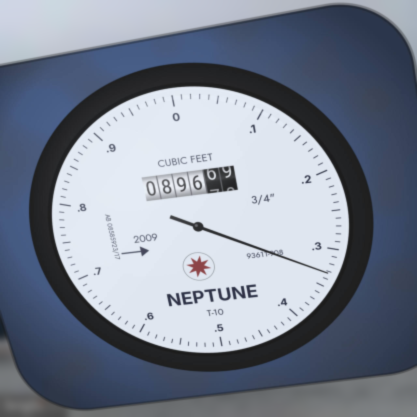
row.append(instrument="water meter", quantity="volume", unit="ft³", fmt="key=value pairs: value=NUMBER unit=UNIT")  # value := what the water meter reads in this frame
value=89669.33 unit=ft³
